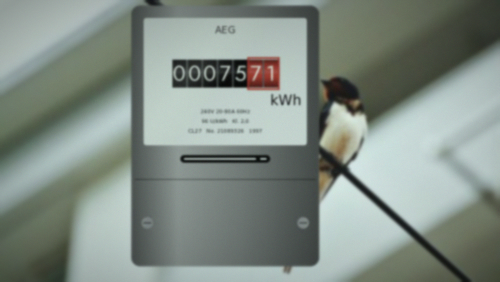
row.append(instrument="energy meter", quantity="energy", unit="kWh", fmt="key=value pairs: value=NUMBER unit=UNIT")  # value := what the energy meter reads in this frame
value=75.71 unit=kWh
